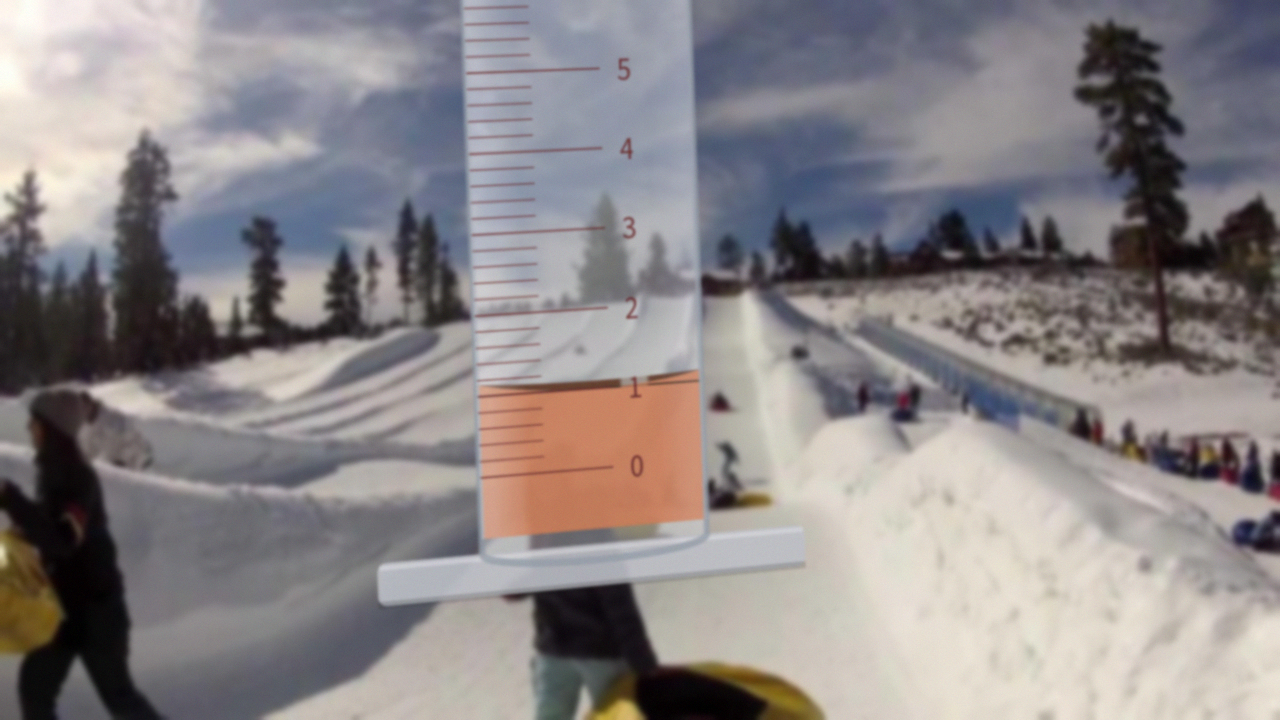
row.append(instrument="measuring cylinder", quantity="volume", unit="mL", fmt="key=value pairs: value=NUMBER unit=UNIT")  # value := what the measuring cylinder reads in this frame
value=1 unit=mL
